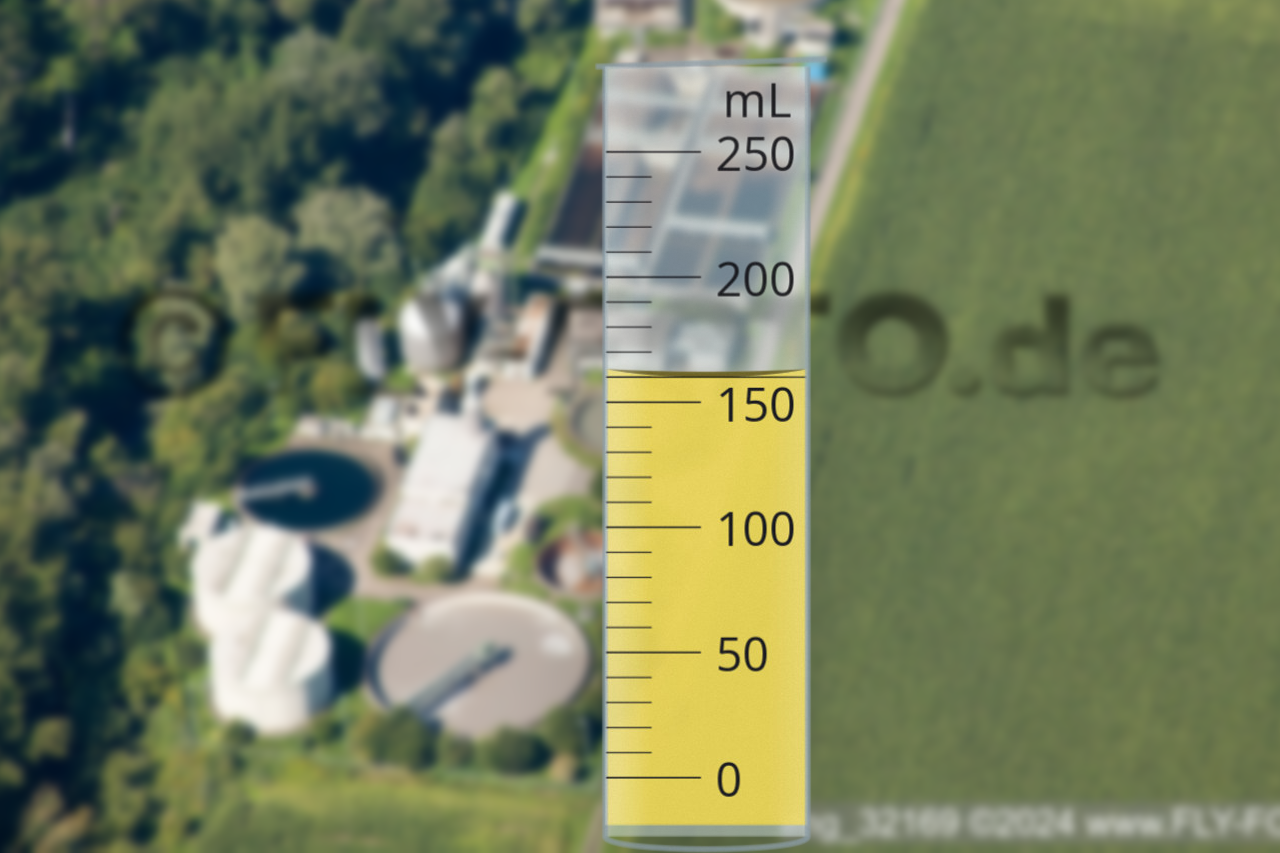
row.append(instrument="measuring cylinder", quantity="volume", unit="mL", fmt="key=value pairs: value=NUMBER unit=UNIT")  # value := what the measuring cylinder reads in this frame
value=160 unit=mL
